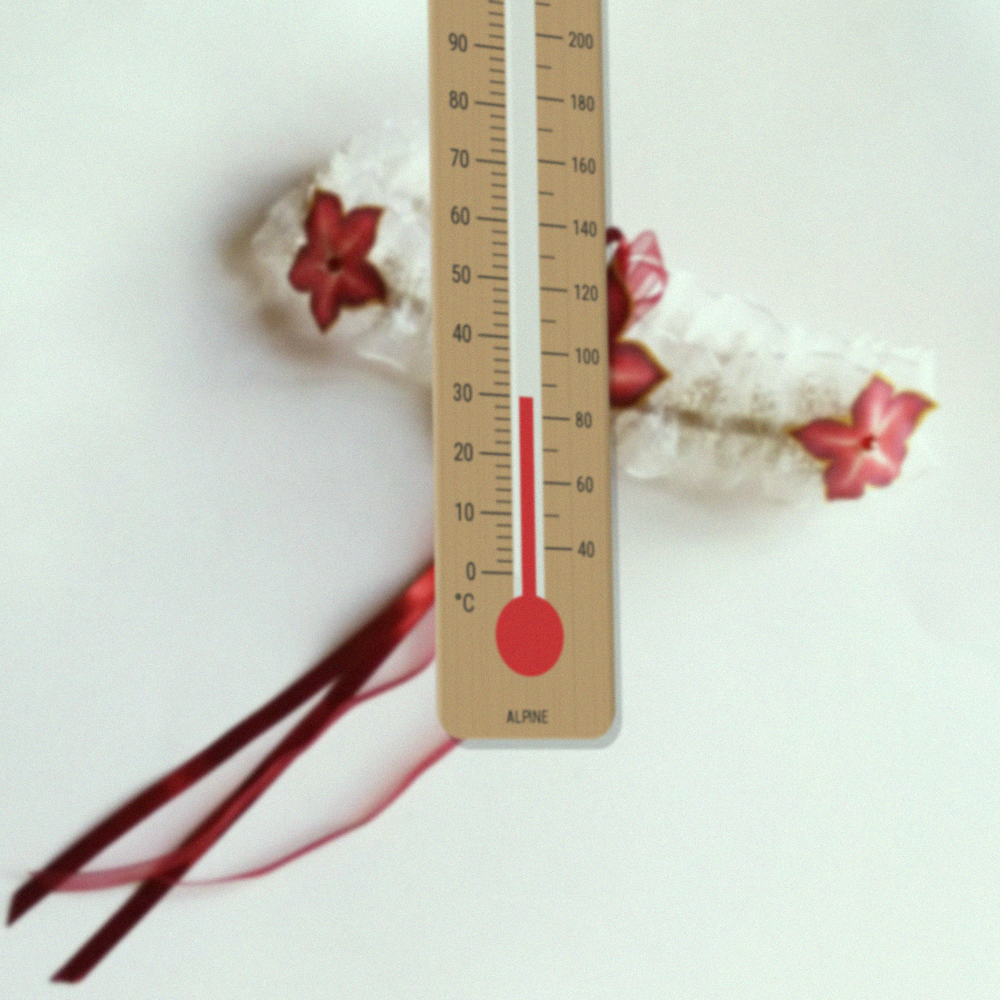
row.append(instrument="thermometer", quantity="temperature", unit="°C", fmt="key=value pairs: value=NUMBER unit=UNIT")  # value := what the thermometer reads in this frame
value=30 unit=°C
